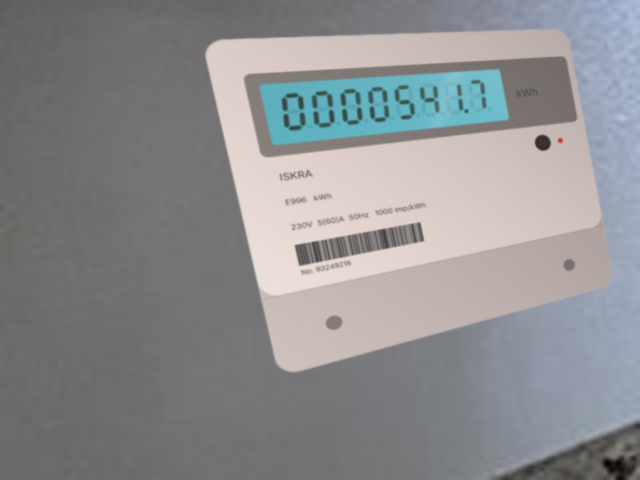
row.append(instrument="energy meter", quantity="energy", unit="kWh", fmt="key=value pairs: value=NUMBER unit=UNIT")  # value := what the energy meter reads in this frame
value=541.7 unit=kWh
